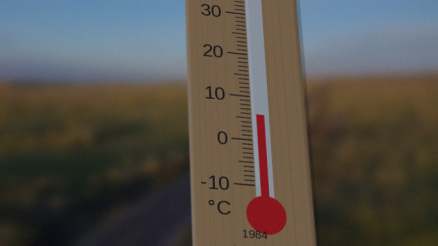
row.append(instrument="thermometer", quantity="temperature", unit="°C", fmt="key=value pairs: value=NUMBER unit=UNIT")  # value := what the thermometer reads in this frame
value=6 unit=°C
